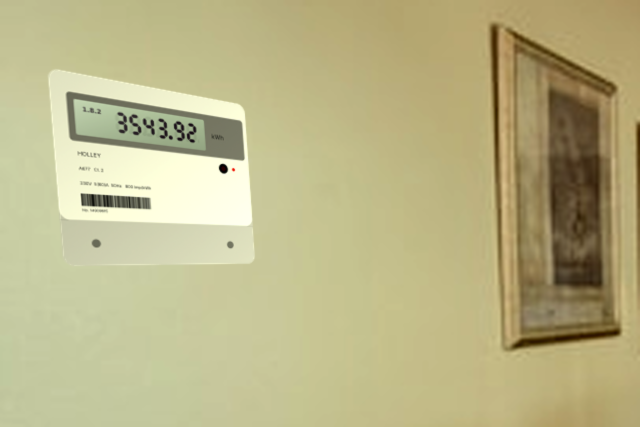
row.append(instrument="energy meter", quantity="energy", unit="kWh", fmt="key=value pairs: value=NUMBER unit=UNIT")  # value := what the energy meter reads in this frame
value=3543.92 unit=kWh
